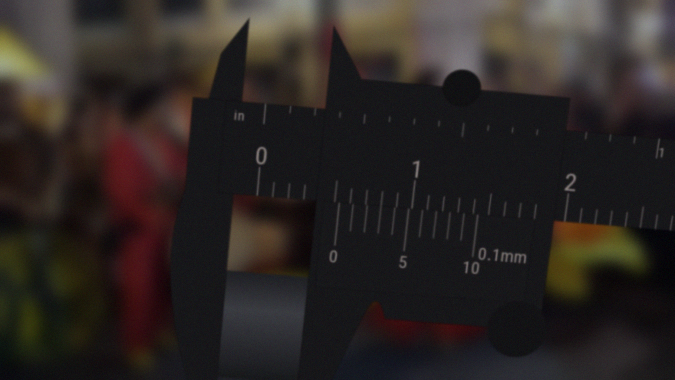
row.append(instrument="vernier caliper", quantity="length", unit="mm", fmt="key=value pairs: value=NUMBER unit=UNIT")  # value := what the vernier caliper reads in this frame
value=5.3 unit=mm
